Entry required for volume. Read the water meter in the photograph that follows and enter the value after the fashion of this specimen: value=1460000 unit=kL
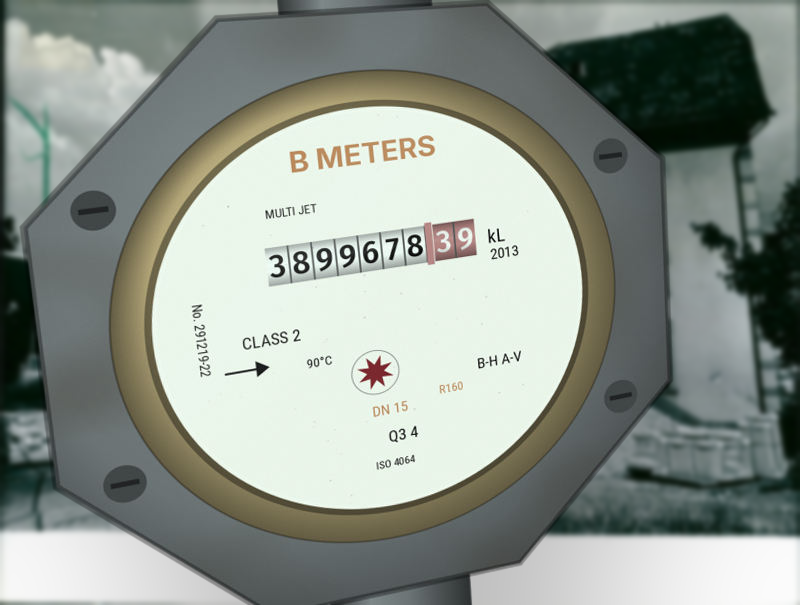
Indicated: value=3899678.39 unit=kL
